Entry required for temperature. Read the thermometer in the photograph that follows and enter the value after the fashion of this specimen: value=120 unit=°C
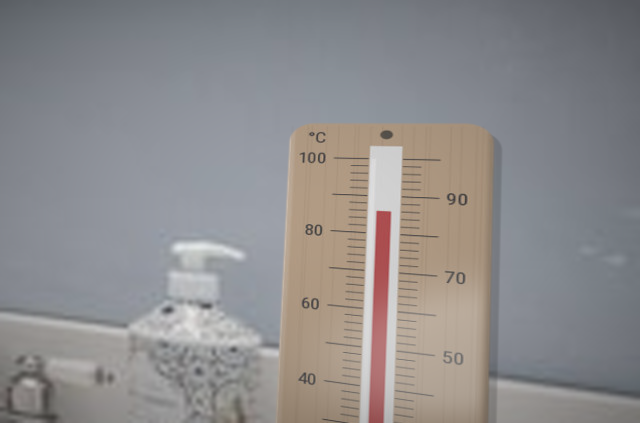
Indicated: value=86 unit=°C
